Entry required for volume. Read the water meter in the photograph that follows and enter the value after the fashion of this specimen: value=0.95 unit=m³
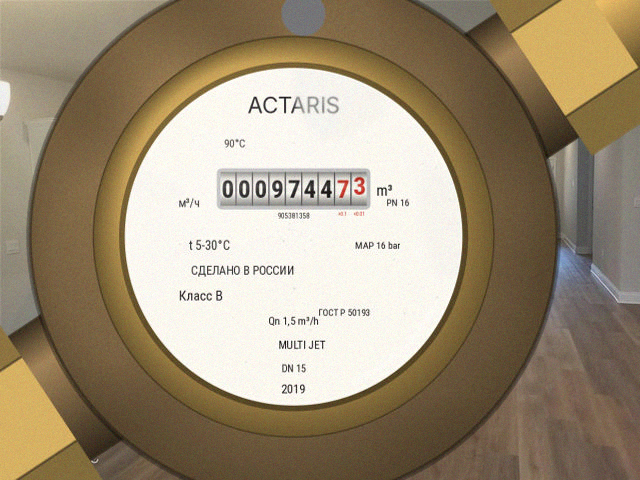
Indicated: value=9744.73 unit=m³
